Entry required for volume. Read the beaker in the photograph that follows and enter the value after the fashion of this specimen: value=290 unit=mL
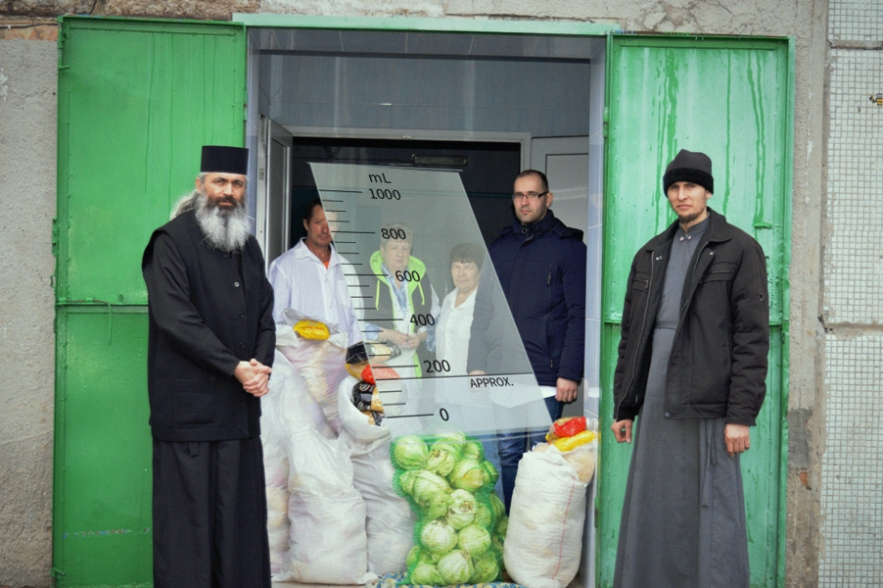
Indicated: value=150 unit=mL
